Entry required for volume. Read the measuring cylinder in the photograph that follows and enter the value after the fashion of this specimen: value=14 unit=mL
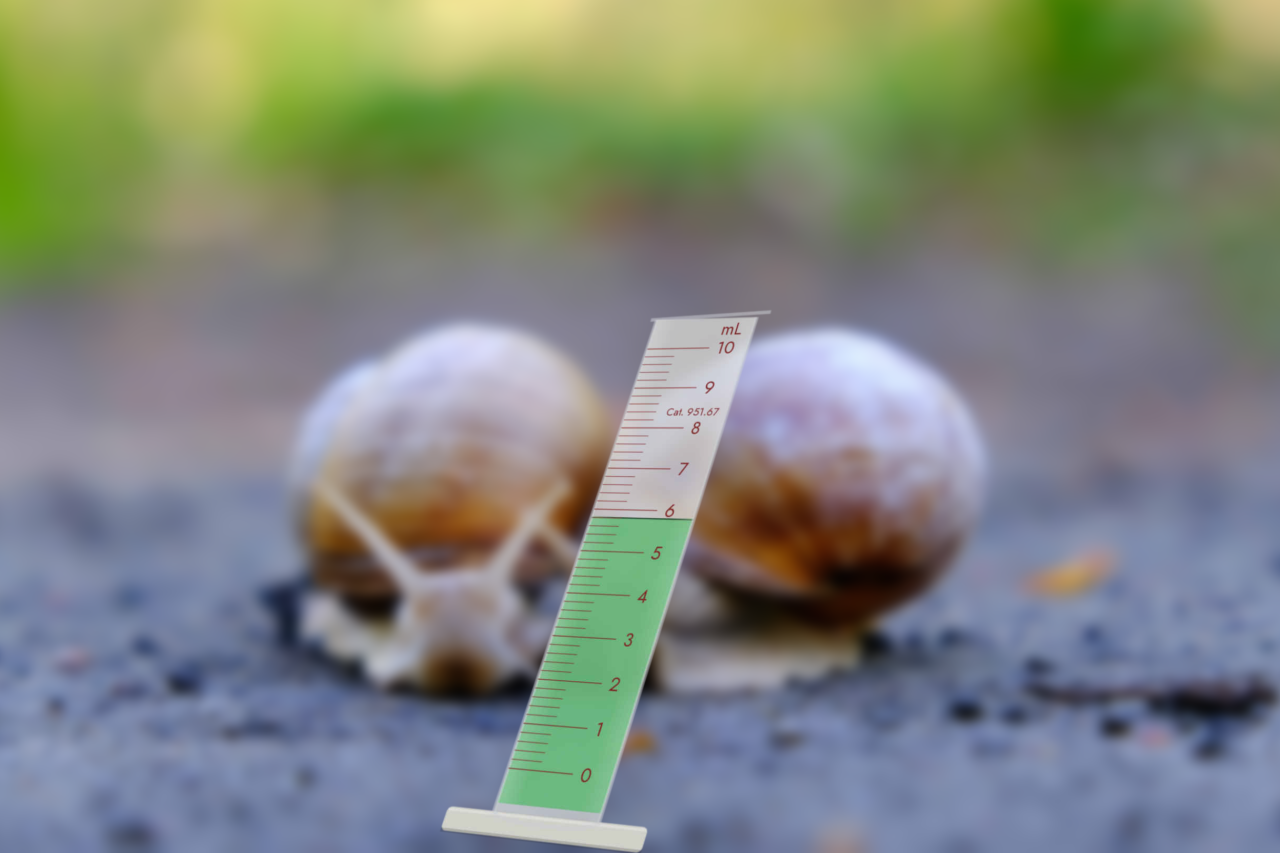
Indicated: value=5.8 unit=mL
